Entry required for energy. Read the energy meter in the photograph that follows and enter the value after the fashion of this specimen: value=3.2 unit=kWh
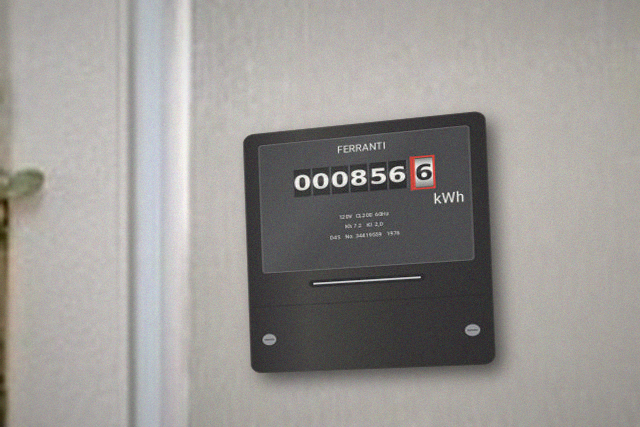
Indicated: value=856.6 unit=kWh
